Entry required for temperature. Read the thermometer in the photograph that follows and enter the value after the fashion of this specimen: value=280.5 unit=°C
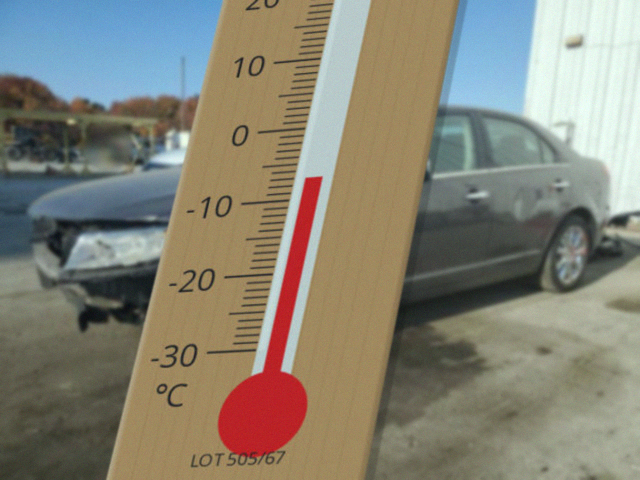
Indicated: value=-7 unit=°C
